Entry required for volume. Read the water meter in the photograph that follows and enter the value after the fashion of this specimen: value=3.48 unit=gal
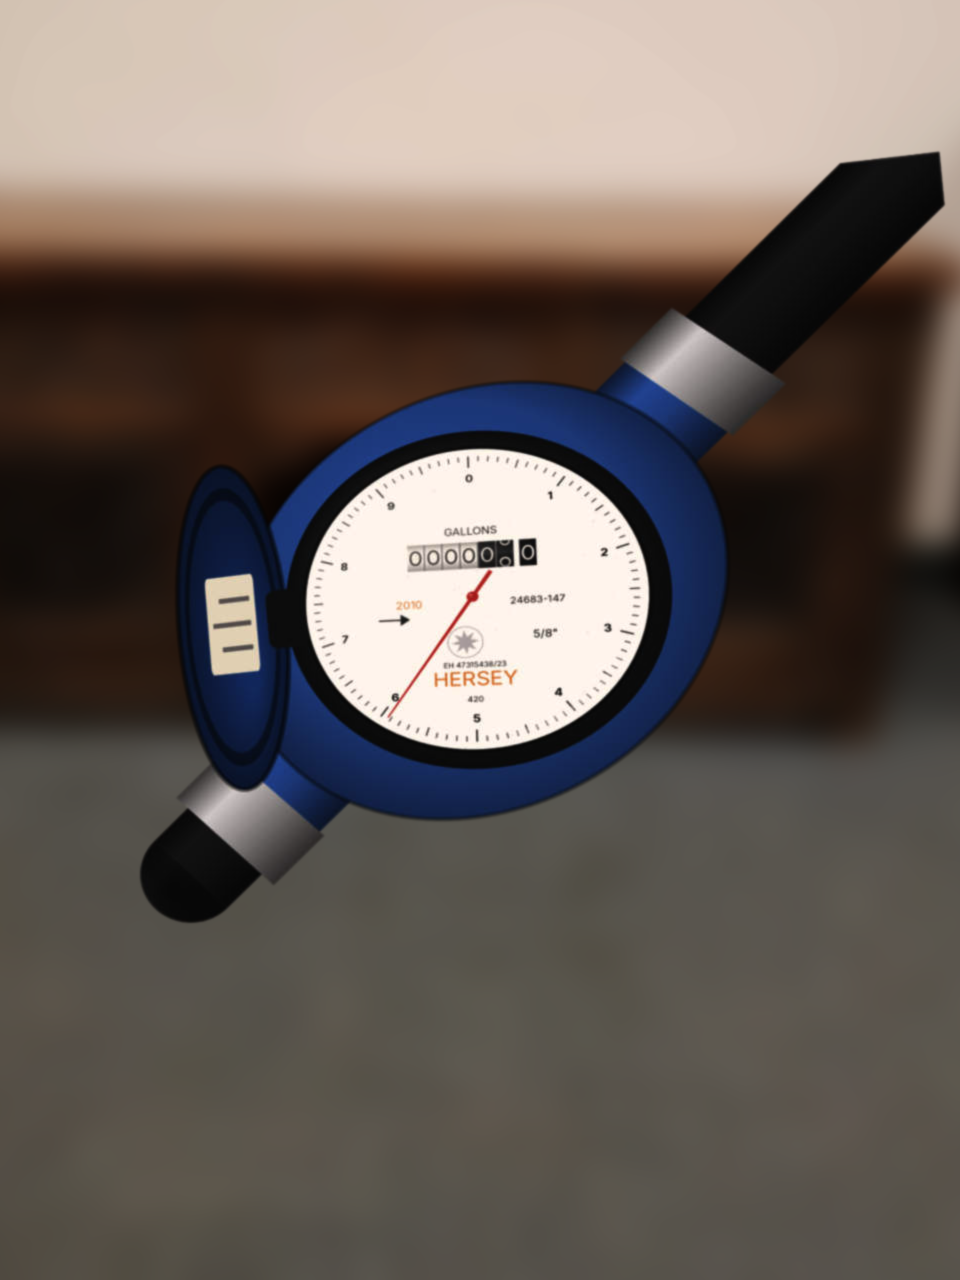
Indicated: value=85.9 unit=gal
